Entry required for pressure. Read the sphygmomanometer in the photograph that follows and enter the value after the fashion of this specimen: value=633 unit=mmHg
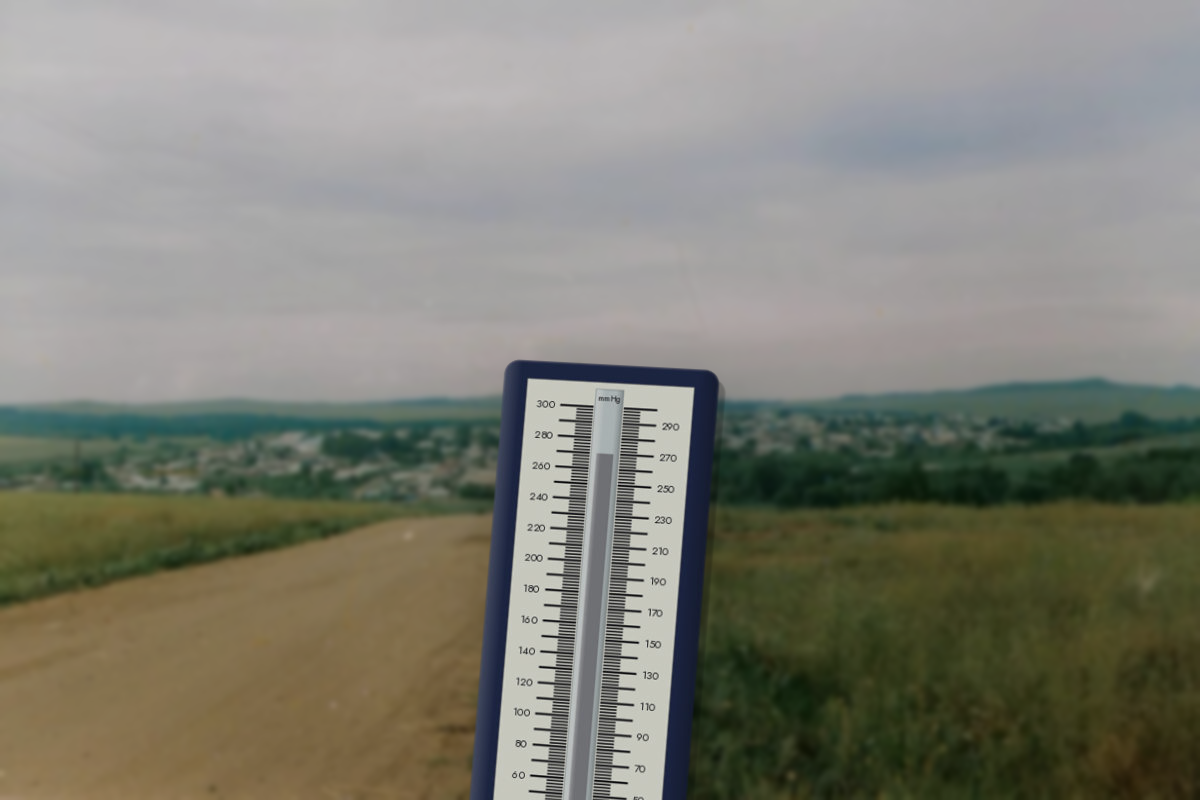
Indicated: value=270 unit=mmHg
